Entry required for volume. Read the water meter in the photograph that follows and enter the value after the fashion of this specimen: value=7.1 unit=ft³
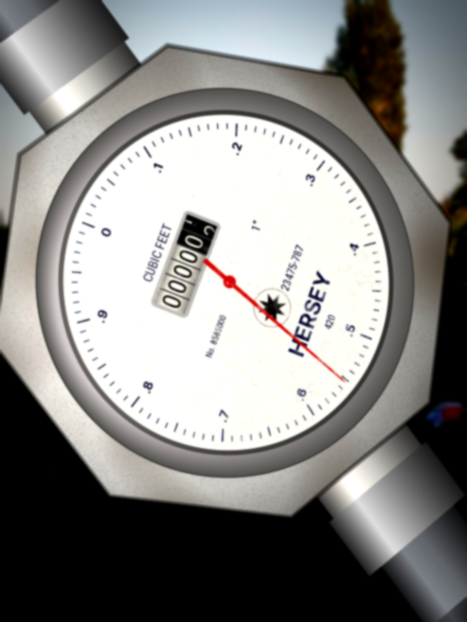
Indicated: value=1.55 unit=ft³
